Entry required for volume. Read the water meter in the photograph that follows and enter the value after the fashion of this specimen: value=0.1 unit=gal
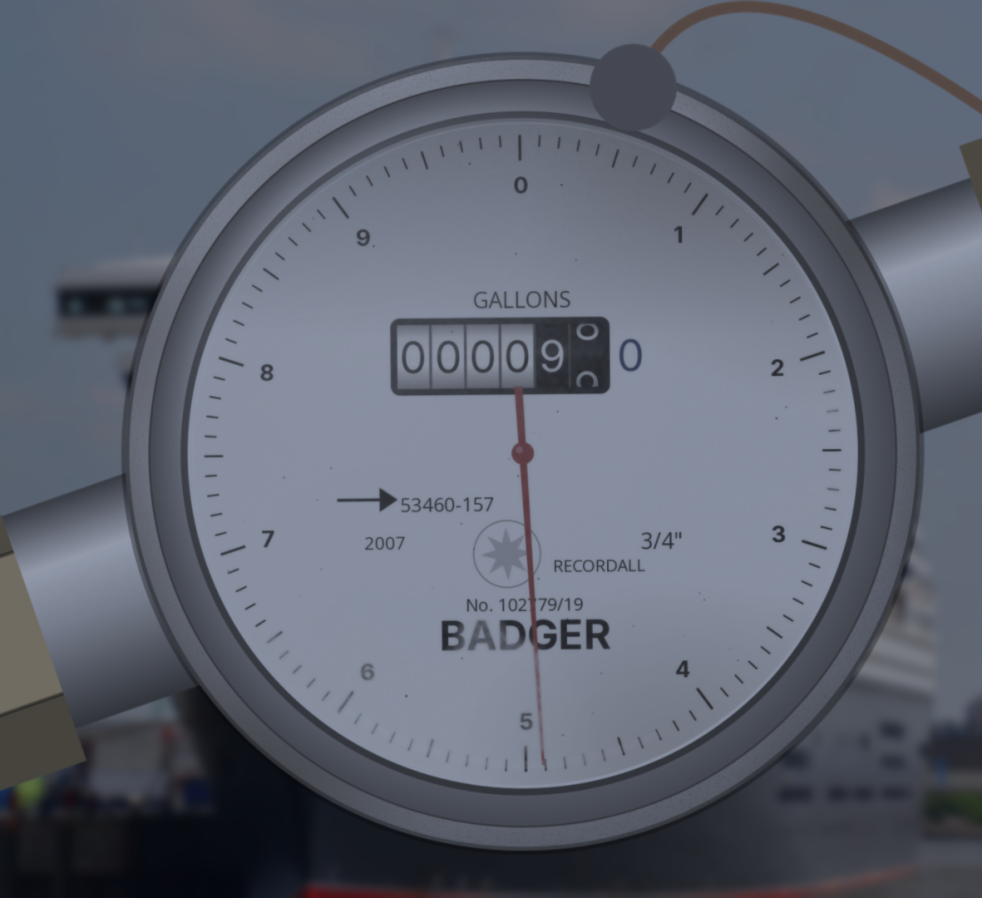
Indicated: value=984.9 unit=gal
